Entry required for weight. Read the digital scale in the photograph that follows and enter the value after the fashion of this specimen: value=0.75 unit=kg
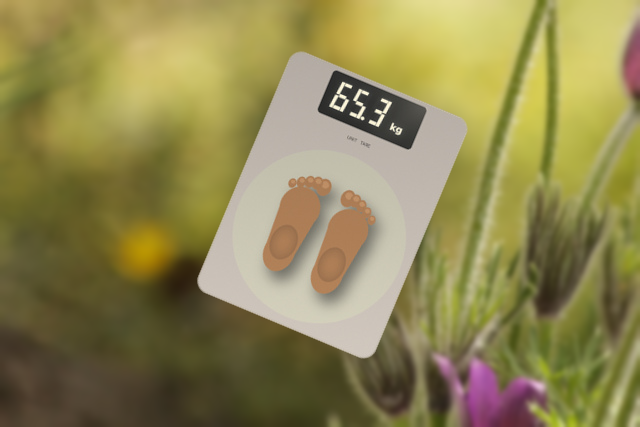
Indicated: value=65.3 unit=kg
